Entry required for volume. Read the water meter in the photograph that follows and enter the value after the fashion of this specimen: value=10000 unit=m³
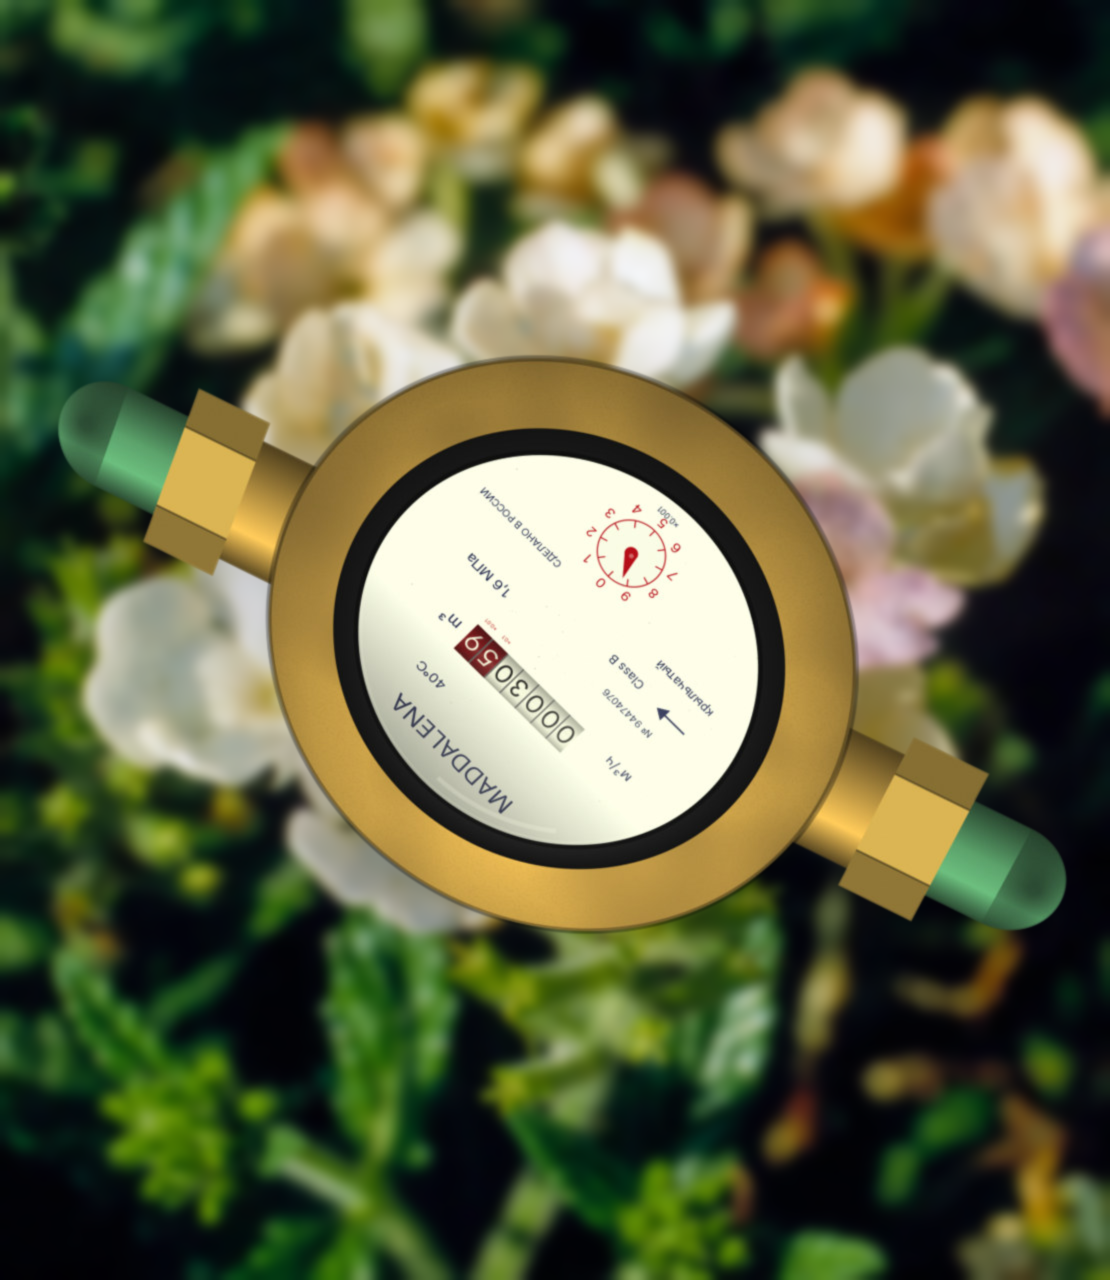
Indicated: value=30.589 unit=m³
